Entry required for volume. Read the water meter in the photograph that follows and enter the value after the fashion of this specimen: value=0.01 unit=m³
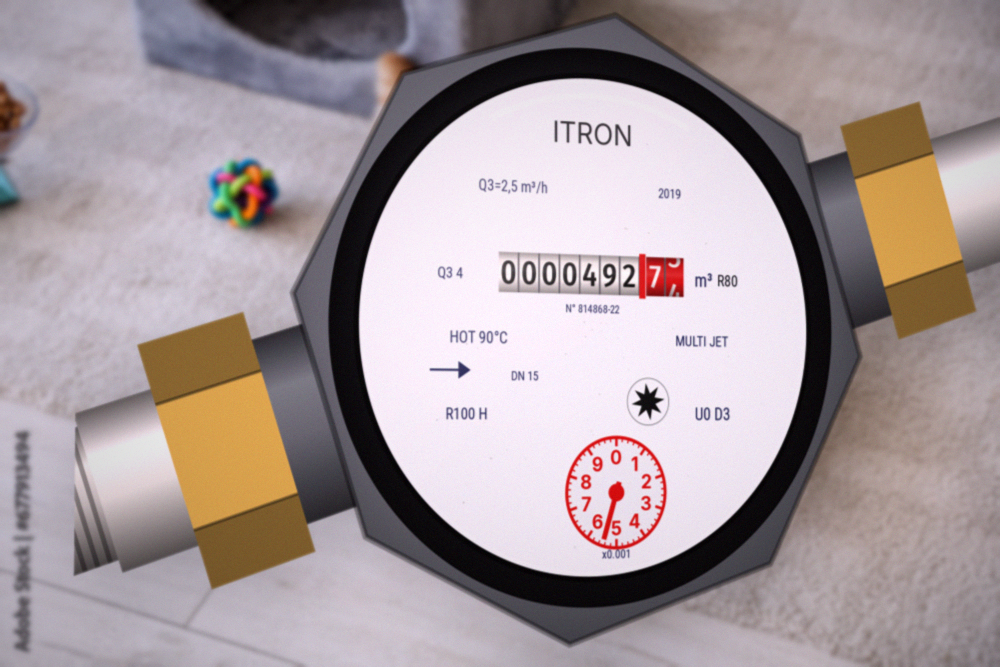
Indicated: value=492.735 unit=m³
